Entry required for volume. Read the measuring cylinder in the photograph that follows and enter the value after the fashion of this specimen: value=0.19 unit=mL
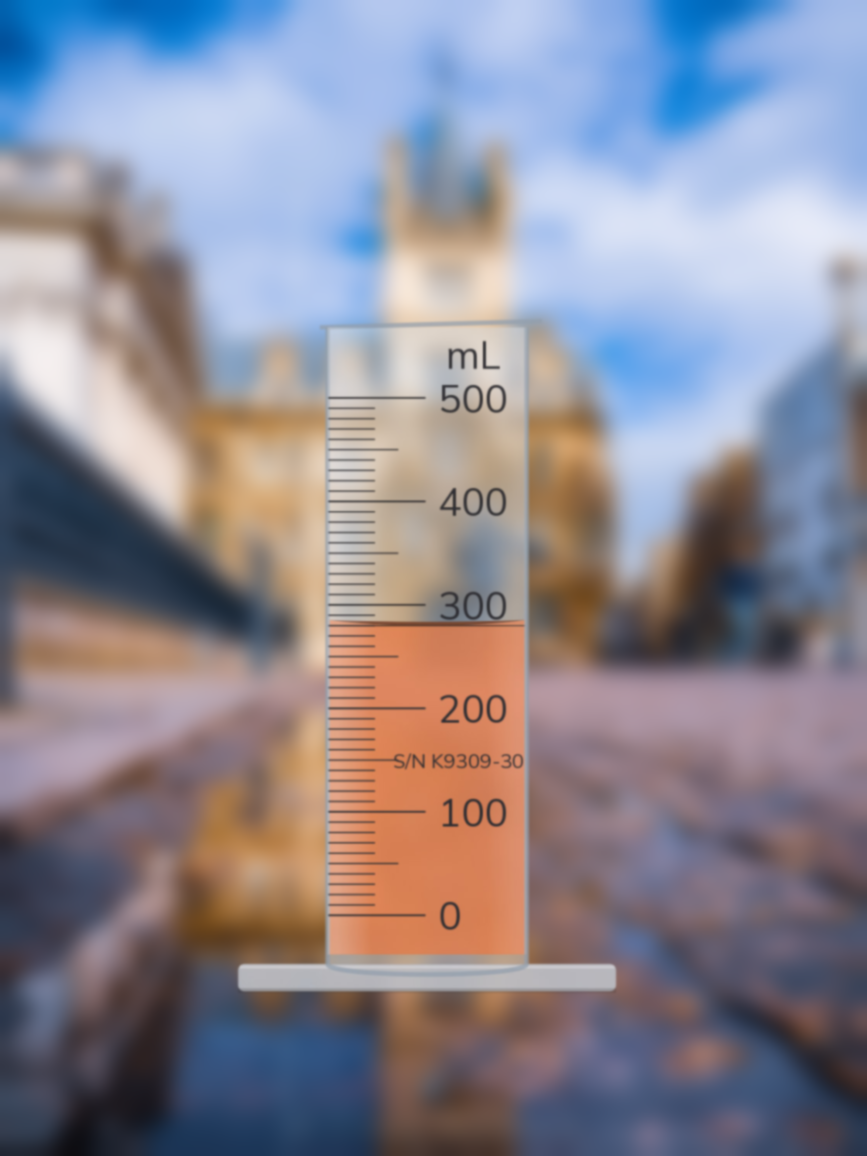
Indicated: value=280 unit=mL
